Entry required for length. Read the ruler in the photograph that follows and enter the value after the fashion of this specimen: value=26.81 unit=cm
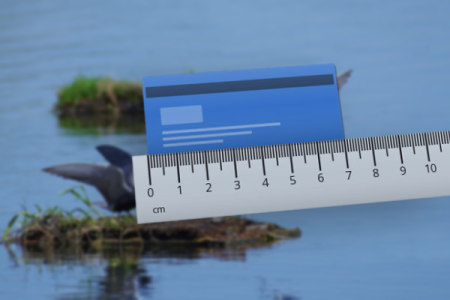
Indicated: value=7 unit=cm
